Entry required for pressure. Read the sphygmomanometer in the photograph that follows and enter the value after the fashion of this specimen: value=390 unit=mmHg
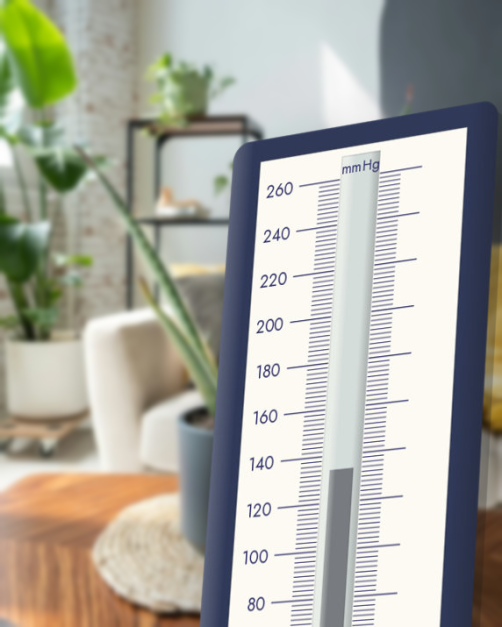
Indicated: value=134 unit=mmHg
